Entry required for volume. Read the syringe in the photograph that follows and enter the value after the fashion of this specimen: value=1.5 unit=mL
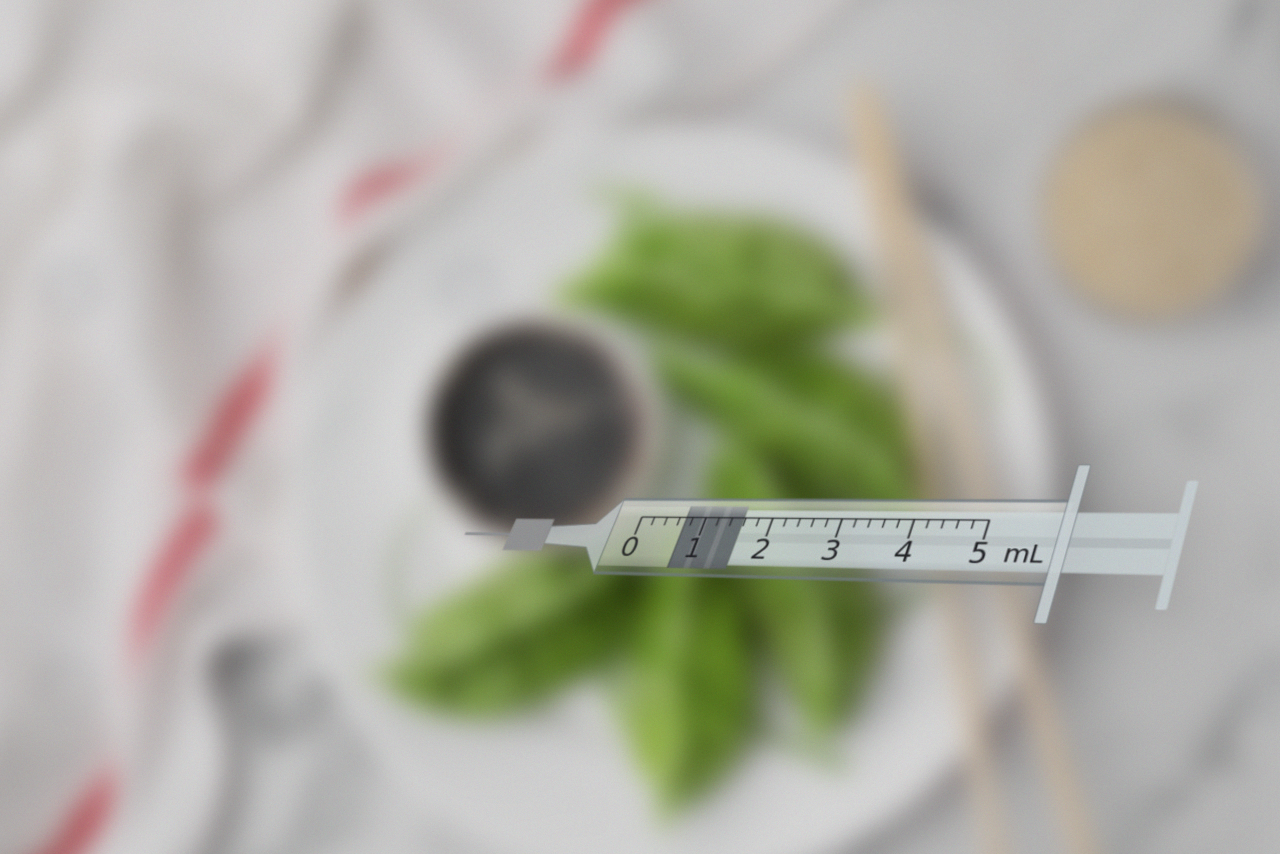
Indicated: value=0.7 unit=mL
